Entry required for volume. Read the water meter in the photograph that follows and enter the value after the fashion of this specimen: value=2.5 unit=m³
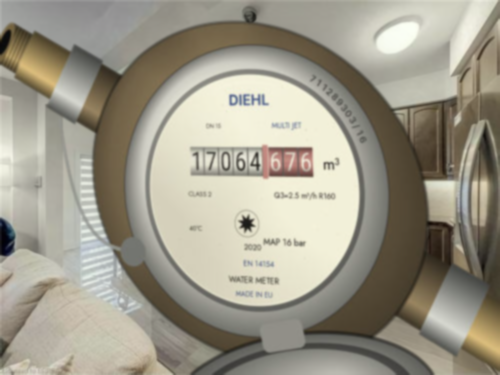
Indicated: value=17064.676 unit=m³
